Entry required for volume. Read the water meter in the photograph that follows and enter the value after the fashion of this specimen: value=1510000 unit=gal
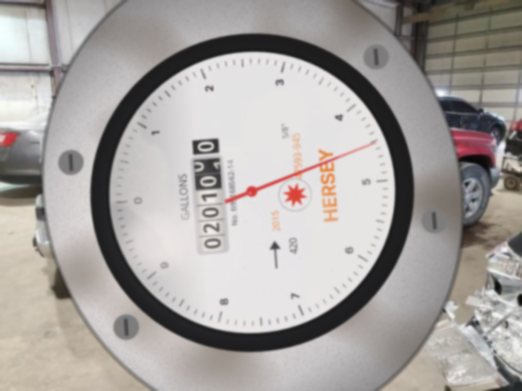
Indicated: value=201004.5 unit=gal
